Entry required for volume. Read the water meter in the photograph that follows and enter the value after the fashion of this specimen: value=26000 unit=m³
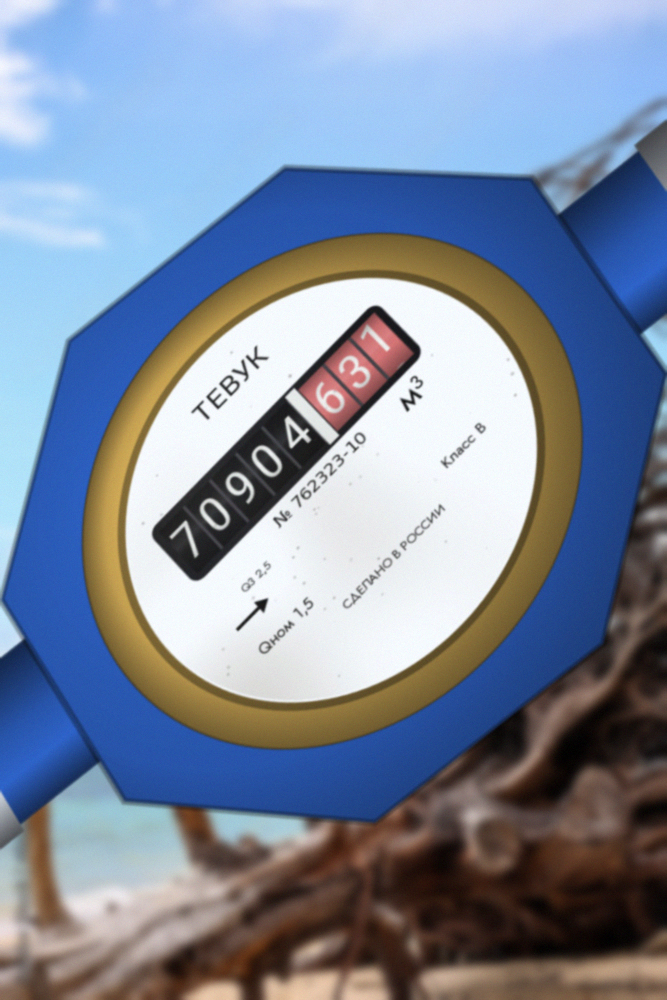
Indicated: value=70904.631 unit=m³
